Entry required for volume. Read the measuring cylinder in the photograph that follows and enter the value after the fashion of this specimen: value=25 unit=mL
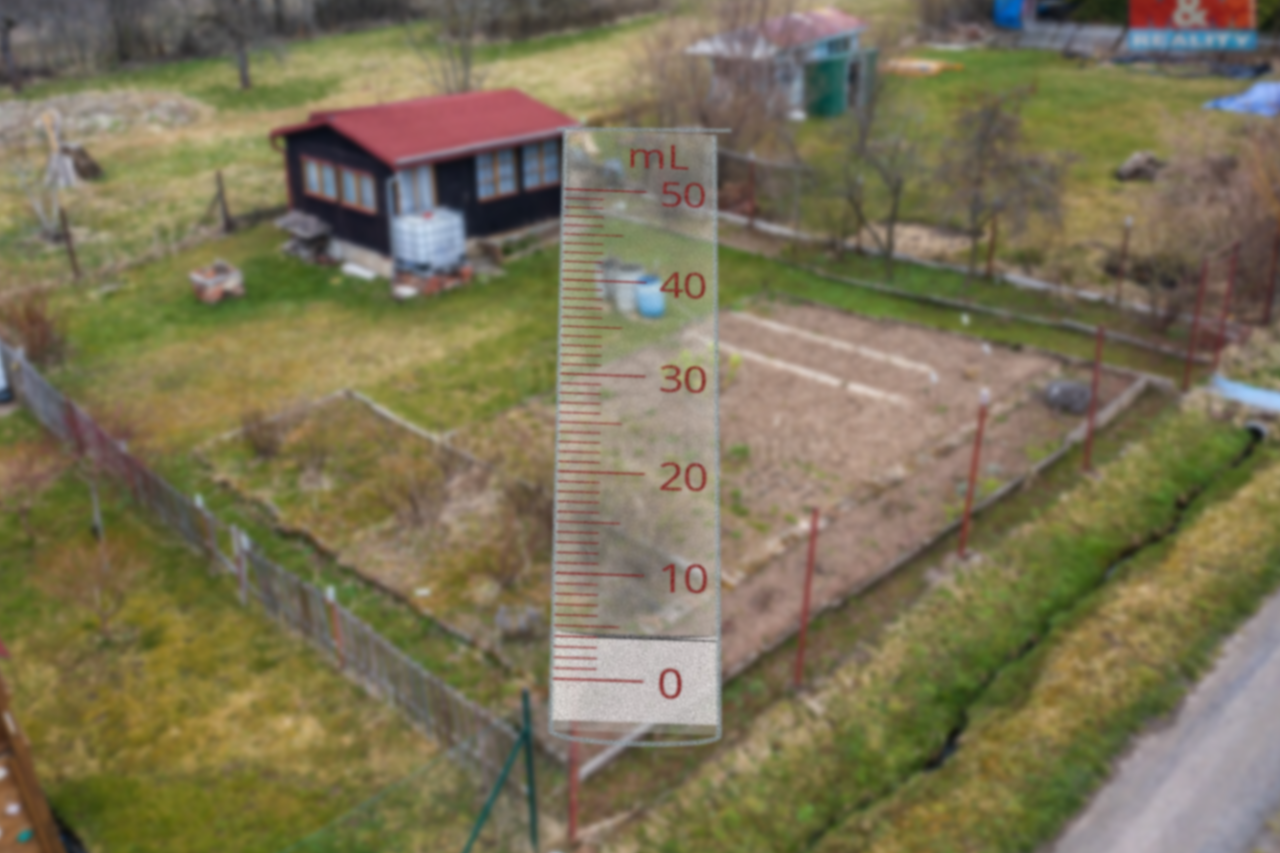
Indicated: value=4 unit=mL
